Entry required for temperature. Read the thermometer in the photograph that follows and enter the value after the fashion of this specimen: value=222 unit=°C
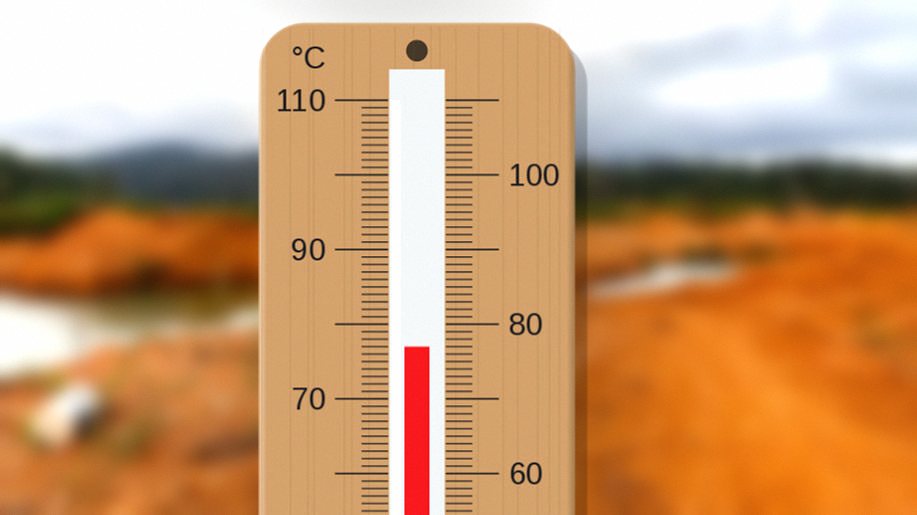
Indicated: value=77 unit=°C
